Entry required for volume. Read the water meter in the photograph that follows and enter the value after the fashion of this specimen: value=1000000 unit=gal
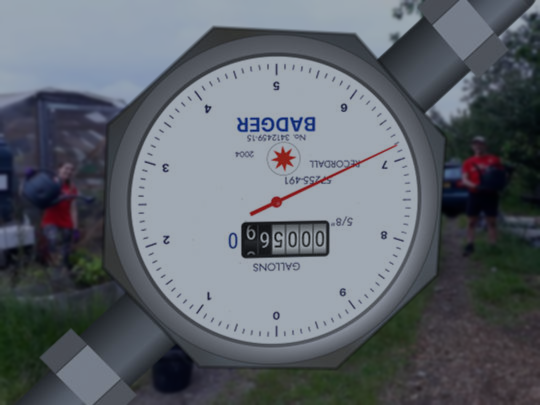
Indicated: value=5686.8 unit=gal
